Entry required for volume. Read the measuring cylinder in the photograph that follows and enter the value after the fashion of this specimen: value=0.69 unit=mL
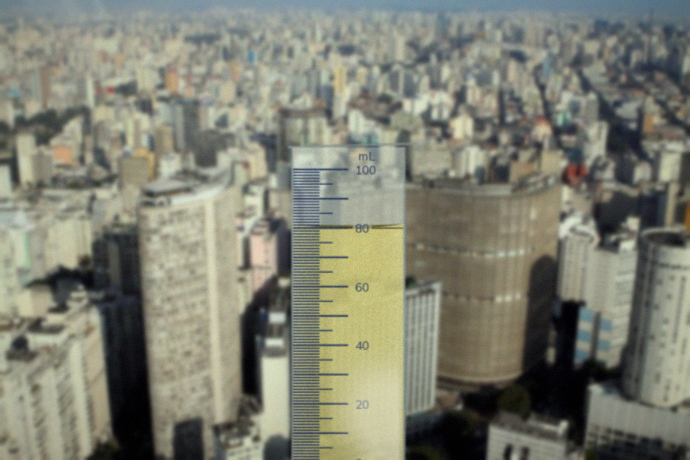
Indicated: value=80 unit=mL
